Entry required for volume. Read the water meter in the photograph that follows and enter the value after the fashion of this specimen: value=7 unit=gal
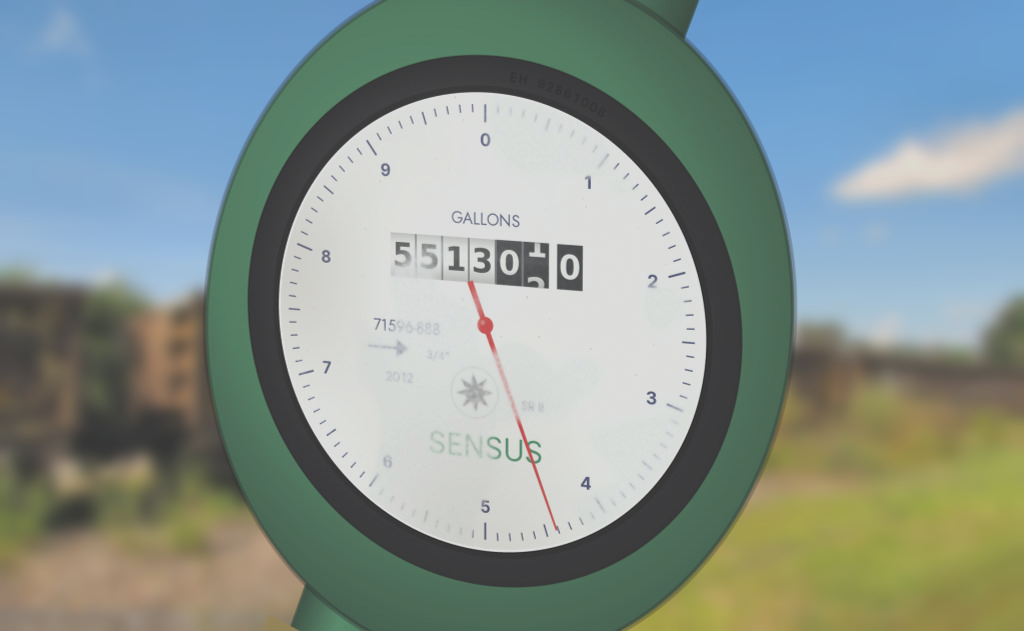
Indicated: value=5513014.4 unit=gal
